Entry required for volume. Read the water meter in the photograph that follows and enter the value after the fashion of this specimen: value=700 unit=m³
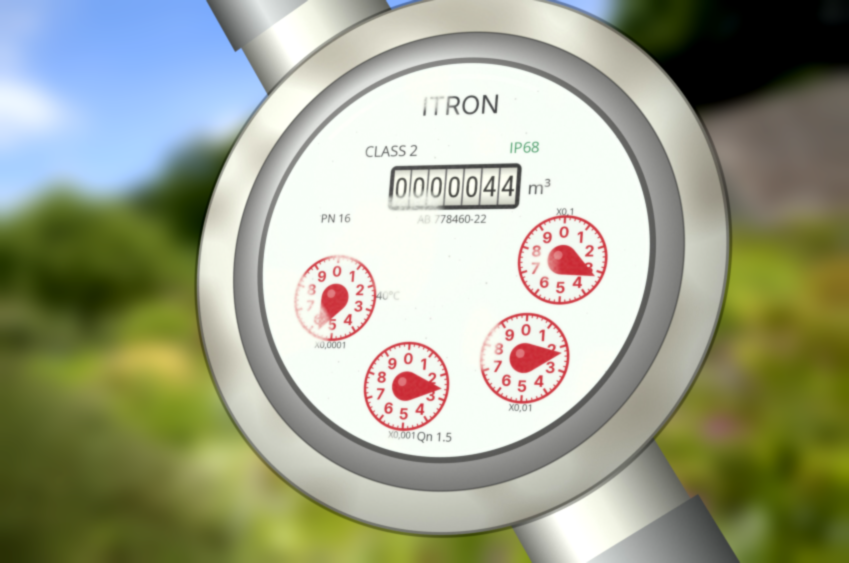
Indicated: value=44.3225 unit=m³
